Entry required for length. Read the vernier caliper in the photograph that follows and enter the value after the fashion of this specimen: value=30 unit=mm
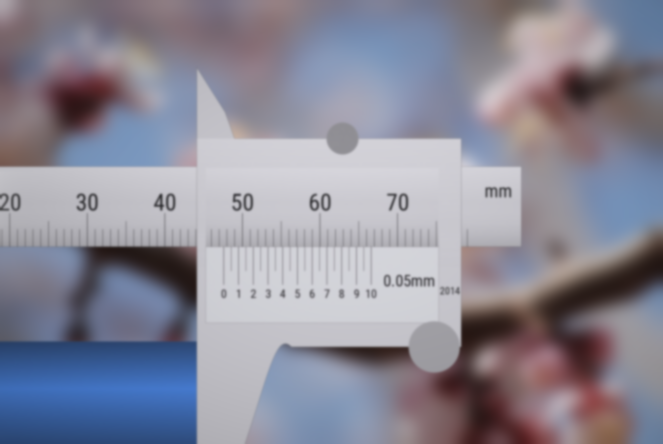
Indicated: value=47.6 unit=mm
